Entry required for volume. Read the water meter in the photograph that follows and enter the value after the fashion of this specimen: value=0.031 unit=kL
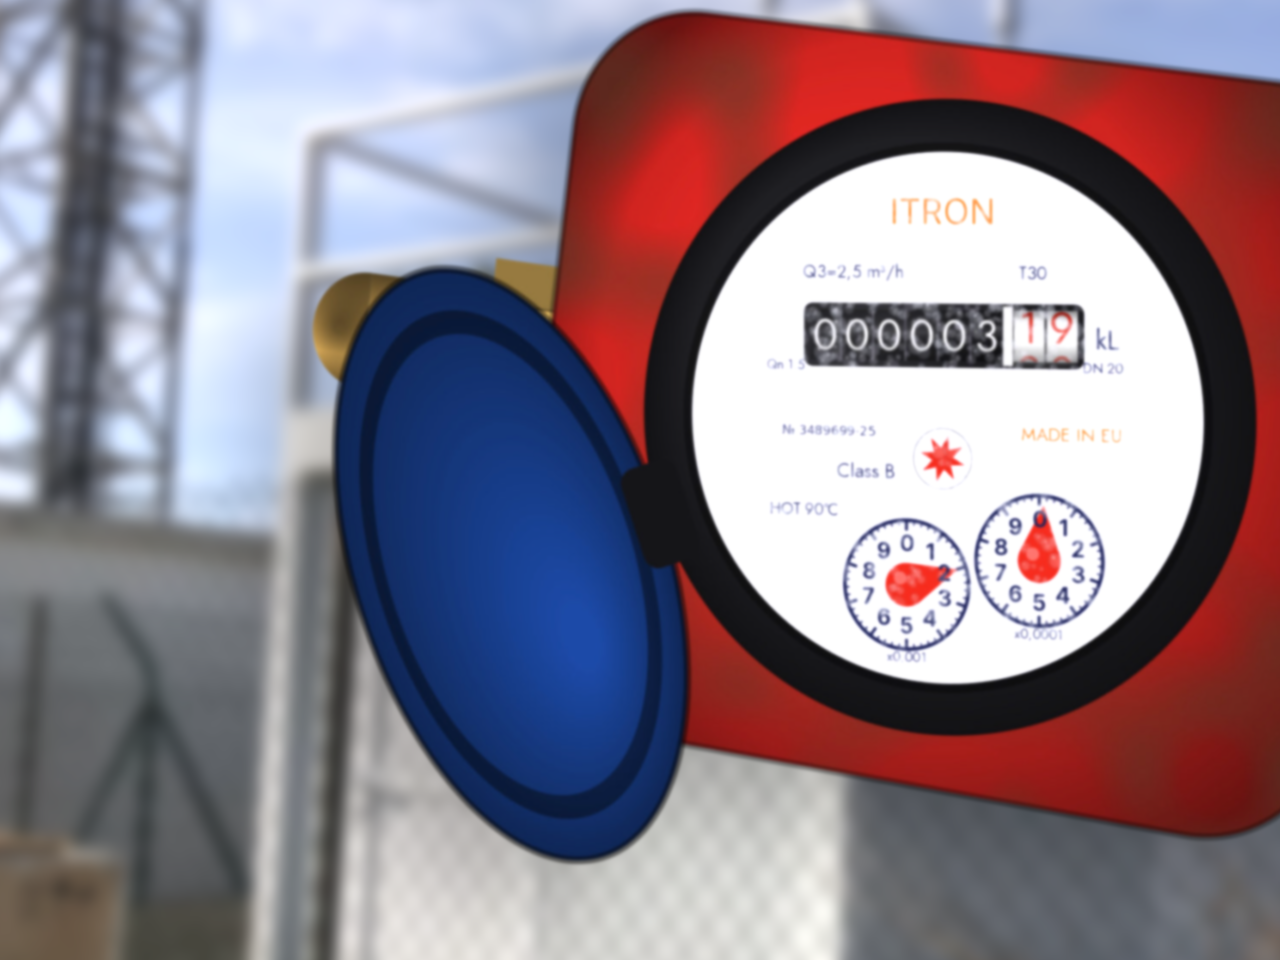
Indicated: value=3.1920 unit=kL
